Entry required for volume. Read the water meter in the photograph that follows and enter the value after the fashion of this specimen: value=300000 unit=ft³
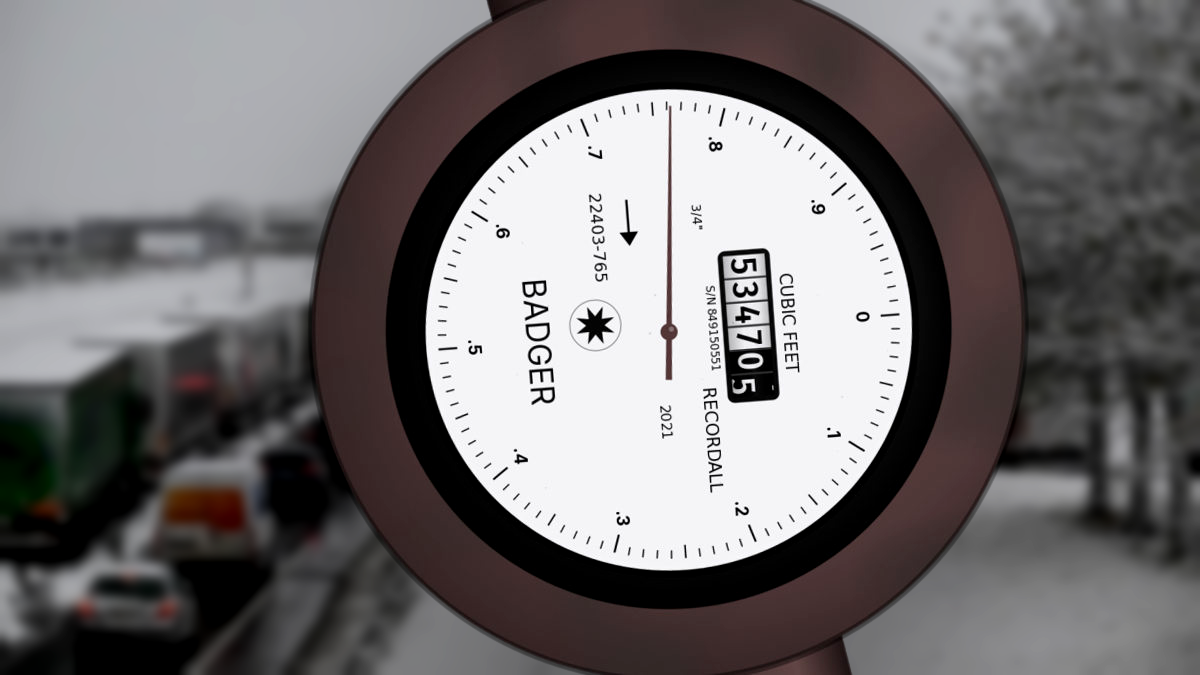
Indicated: value=534704.76 unit=ft³
